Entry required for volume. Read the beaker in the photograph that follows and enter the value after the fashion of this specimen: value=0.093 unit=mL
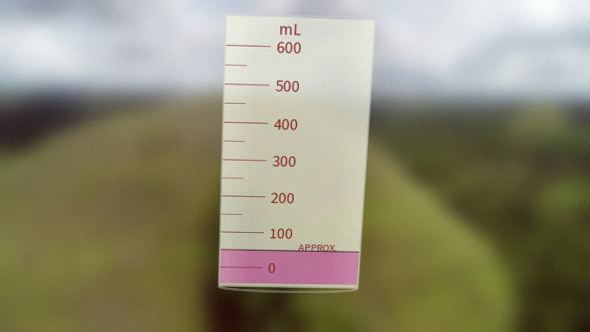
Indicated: value=50 unit=mL
